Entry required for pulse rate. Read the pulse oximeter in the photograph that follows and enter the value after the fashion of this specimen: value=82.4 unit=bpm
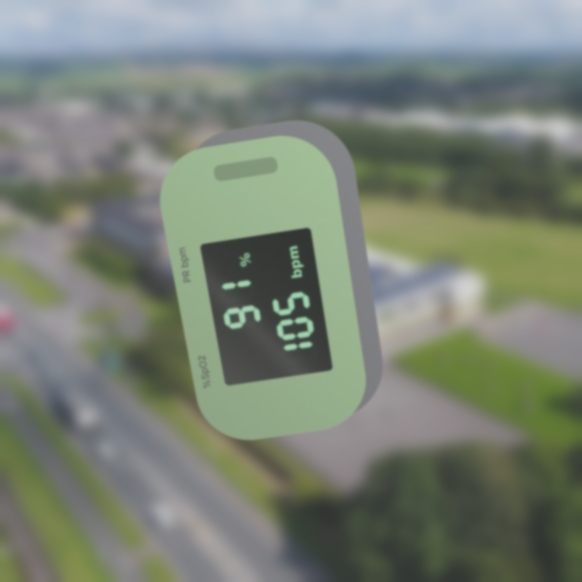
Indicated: value=105 unit=bpm
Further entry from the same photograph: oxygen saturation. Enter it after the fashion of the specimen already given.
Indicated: value=91 unit=%
